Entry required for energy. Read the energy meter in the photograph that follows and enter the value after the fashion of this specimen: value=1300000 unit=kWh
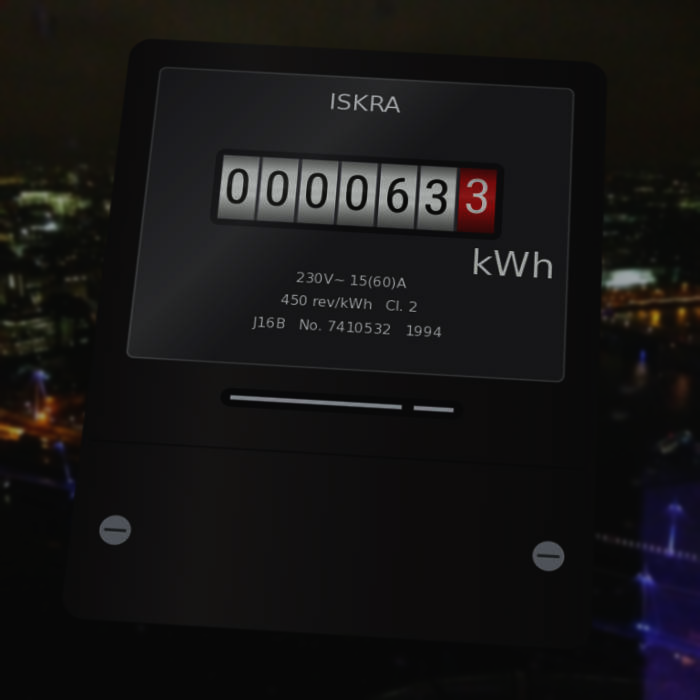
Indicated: value=63.3 unit=kWh
